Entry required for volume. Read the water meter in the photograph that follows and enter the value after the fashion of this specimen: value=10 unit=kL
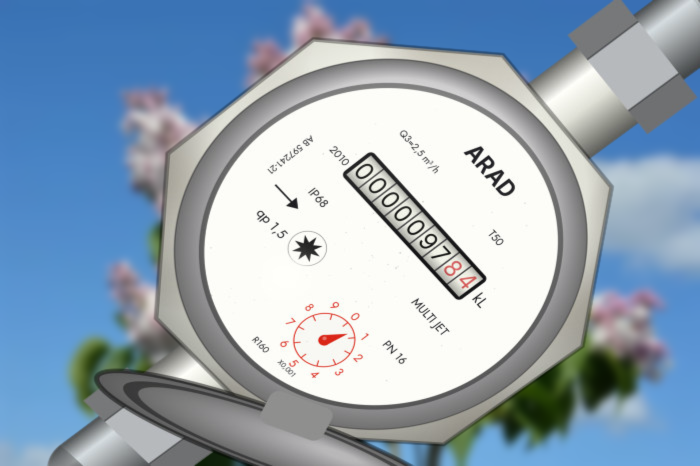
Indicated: value=97.840 unit=kL
